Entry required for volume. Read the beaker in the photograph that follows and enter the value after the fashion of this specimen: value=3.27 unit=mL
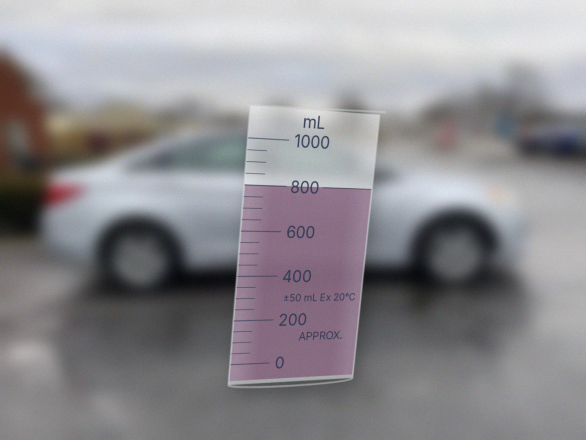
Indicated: value=800 unit=mL
